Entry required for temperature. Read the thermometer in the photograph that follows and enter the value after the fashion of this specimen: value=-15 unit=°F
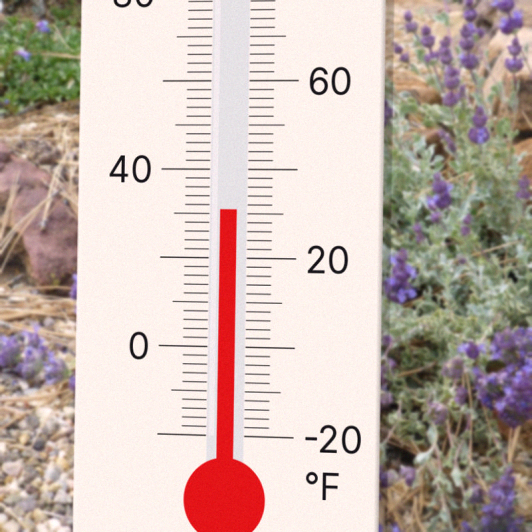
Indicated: value=31 unit=°F
